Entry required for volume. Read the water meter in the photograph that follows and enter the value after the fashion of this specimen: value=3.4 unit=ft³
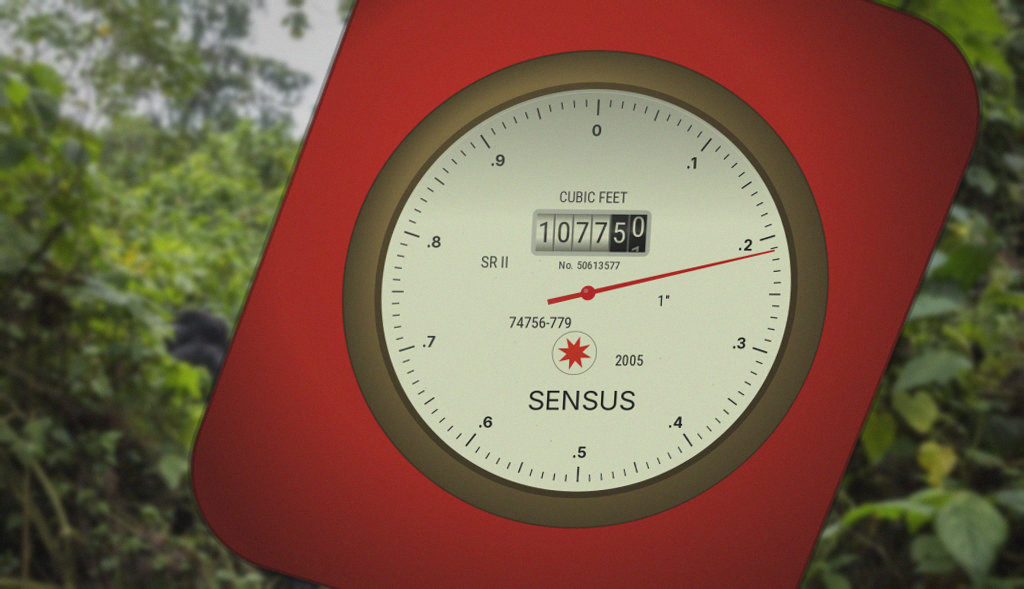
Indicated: value=107750.21 unit=ft³
